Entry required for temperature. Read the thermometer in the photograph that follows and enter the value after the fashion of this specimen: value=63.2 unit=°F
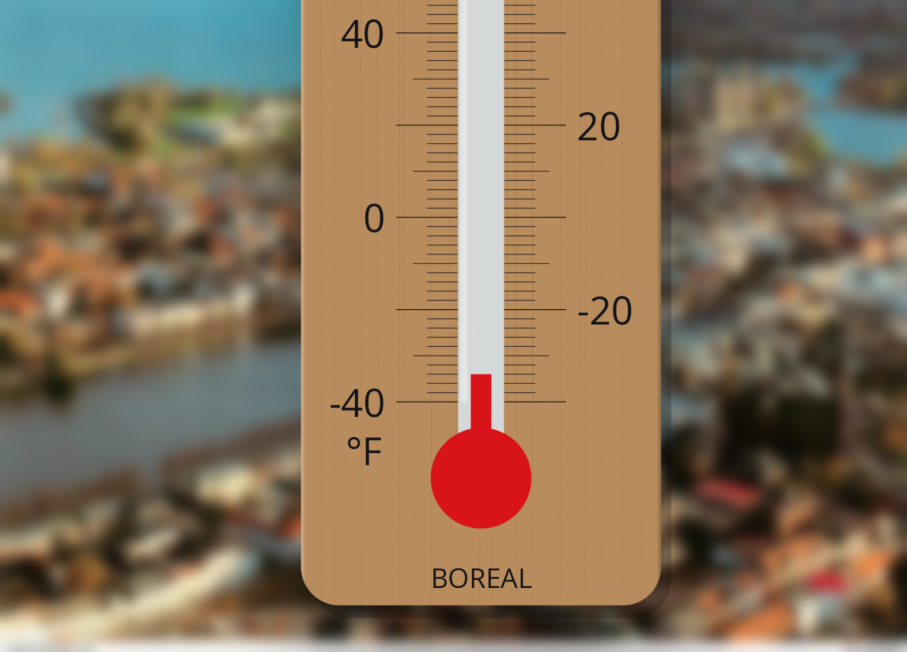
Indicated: value=-34 unit=°F
